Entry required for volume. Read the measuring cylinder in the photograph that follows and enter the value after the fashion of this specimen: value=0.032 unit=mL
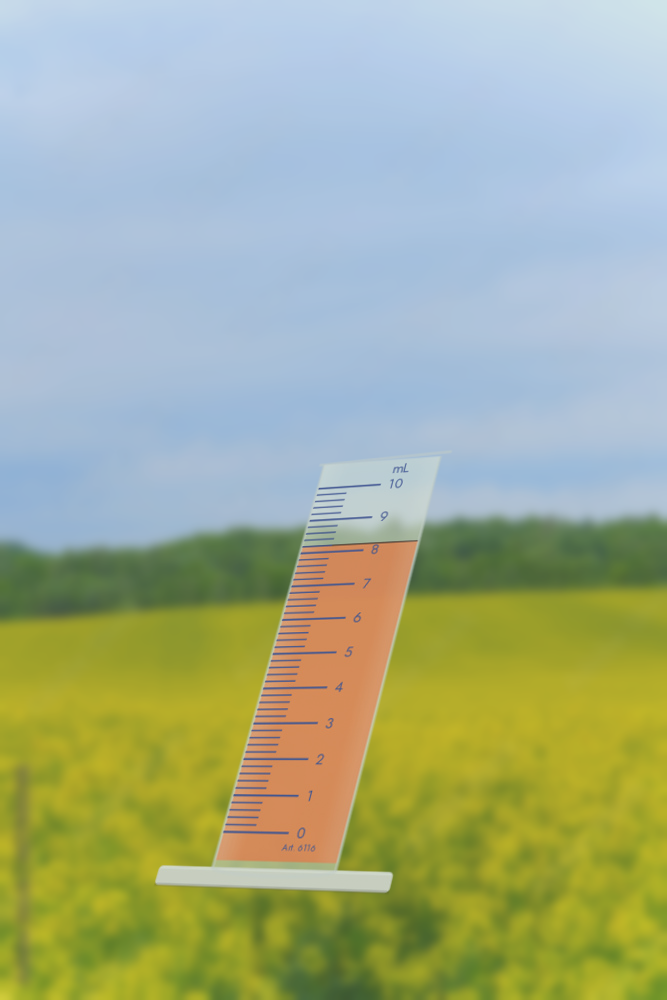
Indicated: value=8.2 unit=mL
